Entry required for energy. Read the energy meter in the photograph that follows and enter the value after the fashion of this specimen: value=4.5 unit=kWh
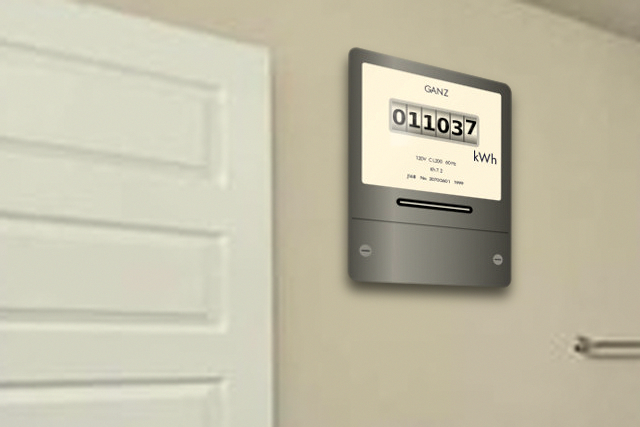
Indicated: value=11037 unit=kWh
